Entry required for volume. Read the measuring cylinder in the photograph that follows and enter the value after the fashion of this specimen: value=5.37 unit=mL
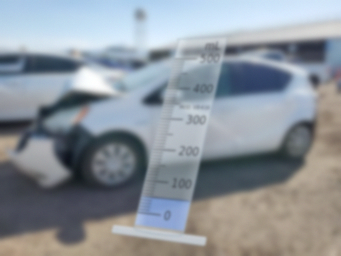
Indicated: value=50 unit=mL
